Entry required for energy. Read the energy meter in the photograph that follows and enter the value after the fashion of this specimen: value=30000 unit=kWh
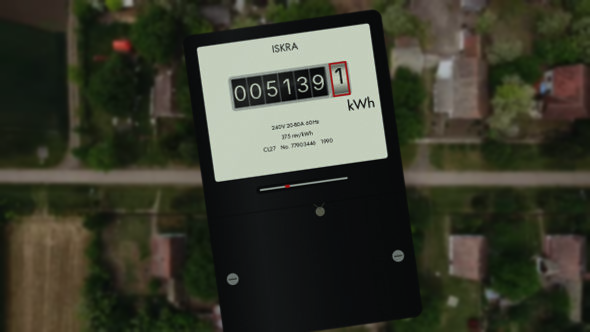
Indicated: value=5139.1 unit=kWh
